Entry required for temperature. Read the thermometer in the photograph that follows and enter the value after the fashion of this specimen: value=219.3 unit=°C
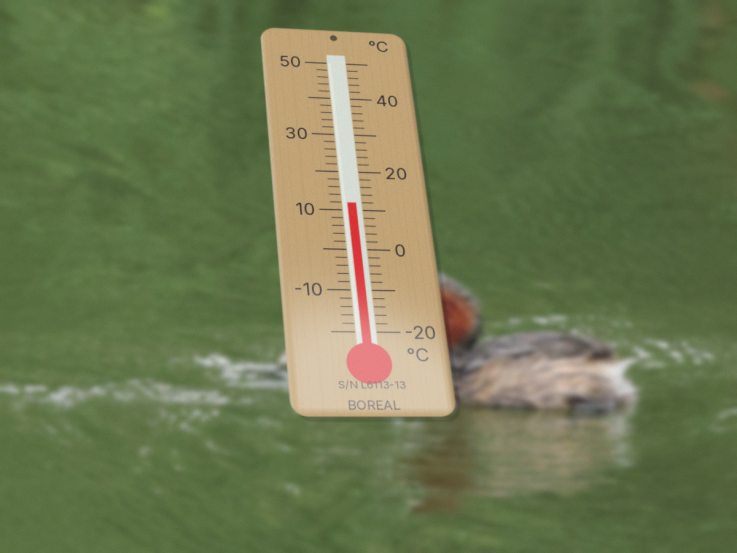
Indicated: value=12 unit=°C
